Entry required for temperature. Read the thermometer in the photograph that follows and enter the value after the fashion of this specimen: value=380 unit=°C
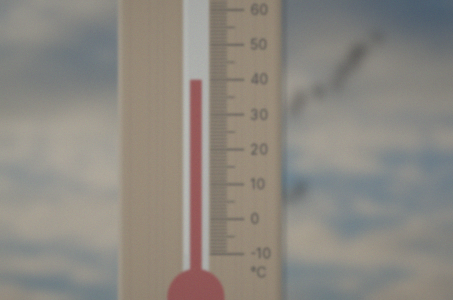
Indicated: value=40 unit=°C
